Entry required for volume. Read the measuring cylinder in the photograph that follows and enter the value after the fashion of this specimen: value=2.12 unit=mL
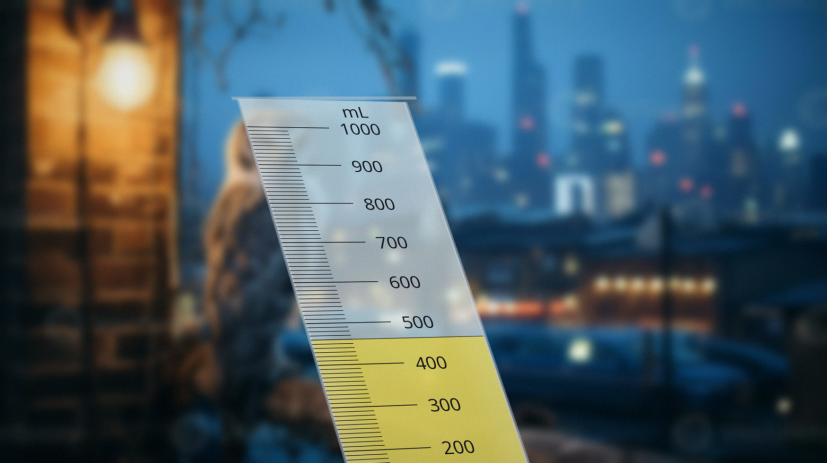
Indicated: value=460 unit=mL
